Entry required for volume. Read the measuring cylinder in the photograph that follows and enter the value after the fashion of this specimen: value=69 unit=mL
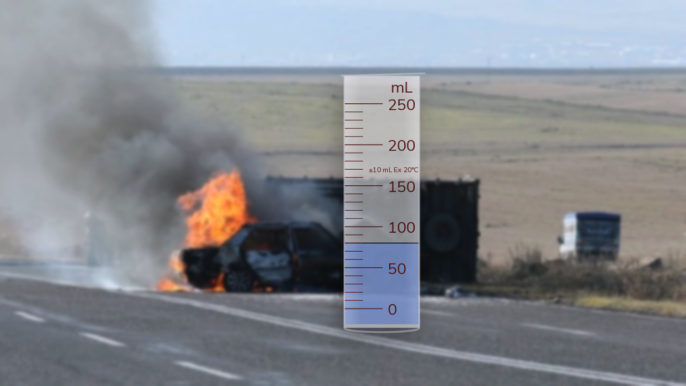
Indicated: value=80 unit=mL
